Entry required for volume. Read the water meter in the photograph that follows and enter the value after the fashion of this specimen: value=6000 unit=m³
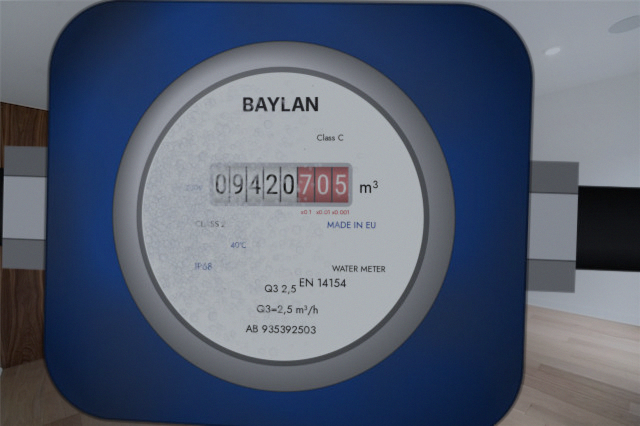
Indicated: value=9420.705 unit=m³
